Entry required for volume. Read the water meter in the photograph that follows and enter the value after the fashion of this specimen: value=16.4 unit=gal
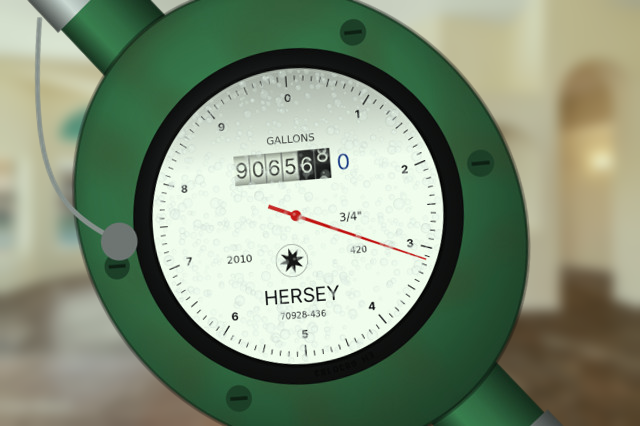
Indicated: value=9065683.1 unit=gal
